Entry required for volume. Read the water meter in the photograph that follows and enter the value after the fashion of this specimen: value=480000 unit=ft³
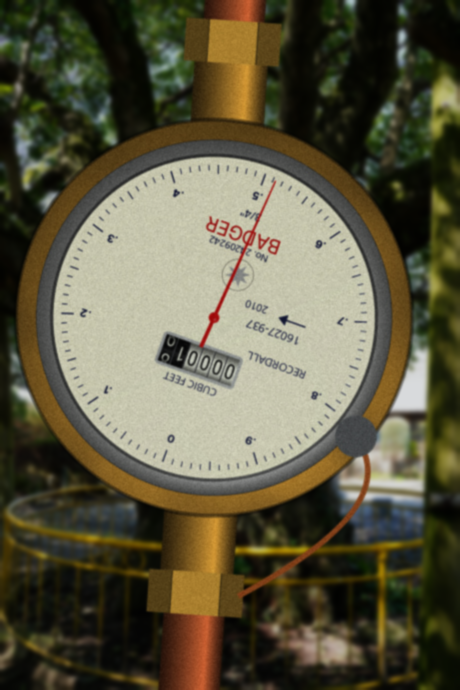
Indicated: value=18.51 unit=ft³
